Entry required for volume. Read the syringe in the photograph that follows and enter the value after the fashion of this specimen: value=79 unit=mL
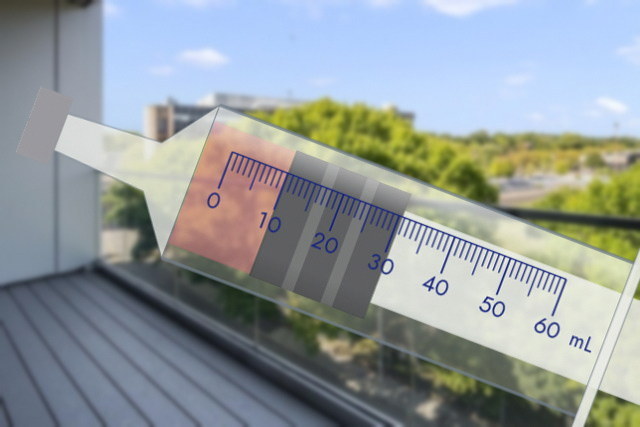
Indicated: value=10 unit=mL
